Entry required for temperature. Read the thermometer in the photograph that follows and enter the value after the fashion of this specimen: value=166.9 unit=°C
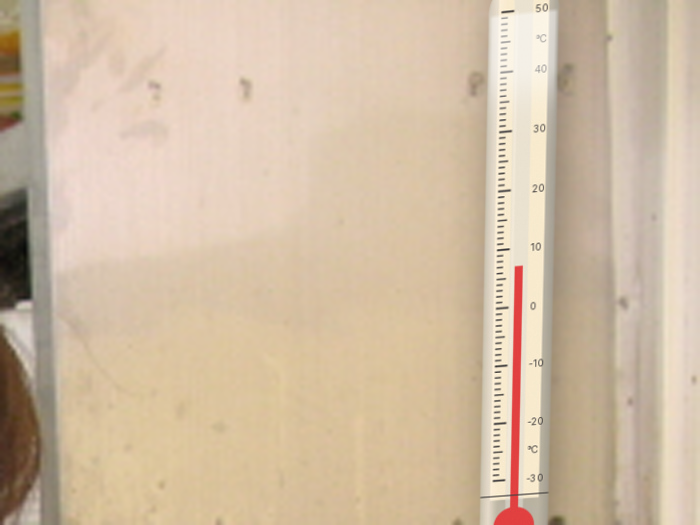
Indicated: value=7 unit=°C
